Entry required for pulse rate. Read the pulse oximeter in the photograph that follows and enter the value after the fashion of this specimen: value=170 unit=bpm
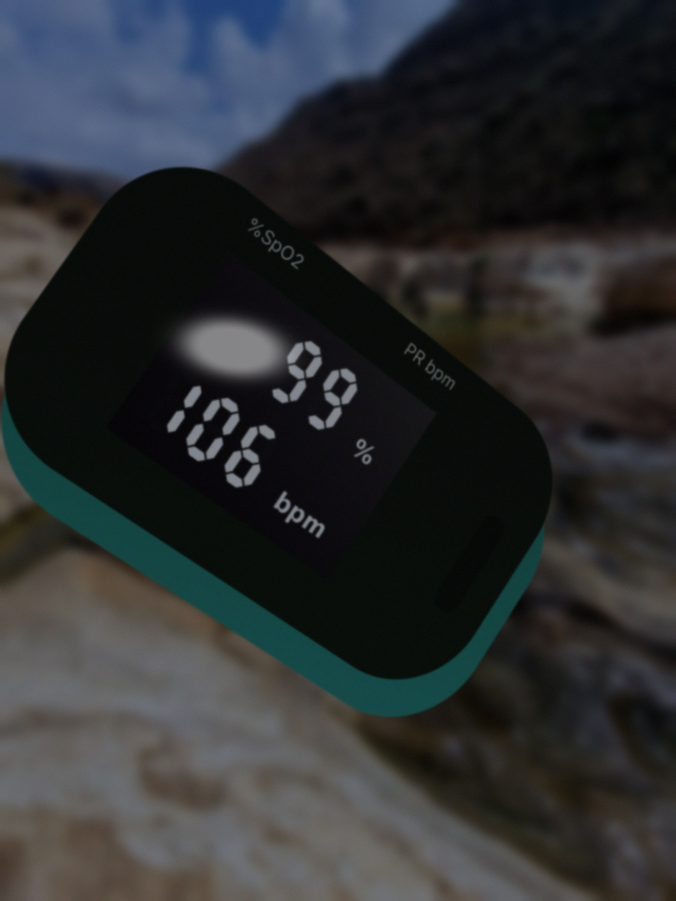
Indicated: value=106 unit=bpm
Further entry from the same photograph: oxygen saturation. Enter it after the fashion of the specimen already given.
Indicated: value=99 unit=%
